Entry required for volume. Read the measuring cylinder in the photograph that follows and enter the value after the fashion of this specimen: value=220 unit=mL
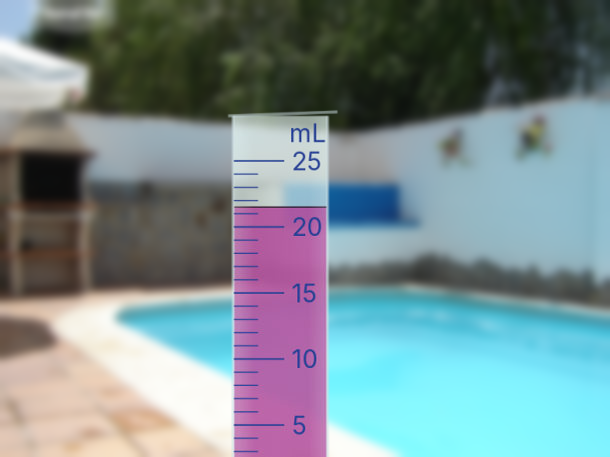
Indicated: value=21.5 unit=mL
